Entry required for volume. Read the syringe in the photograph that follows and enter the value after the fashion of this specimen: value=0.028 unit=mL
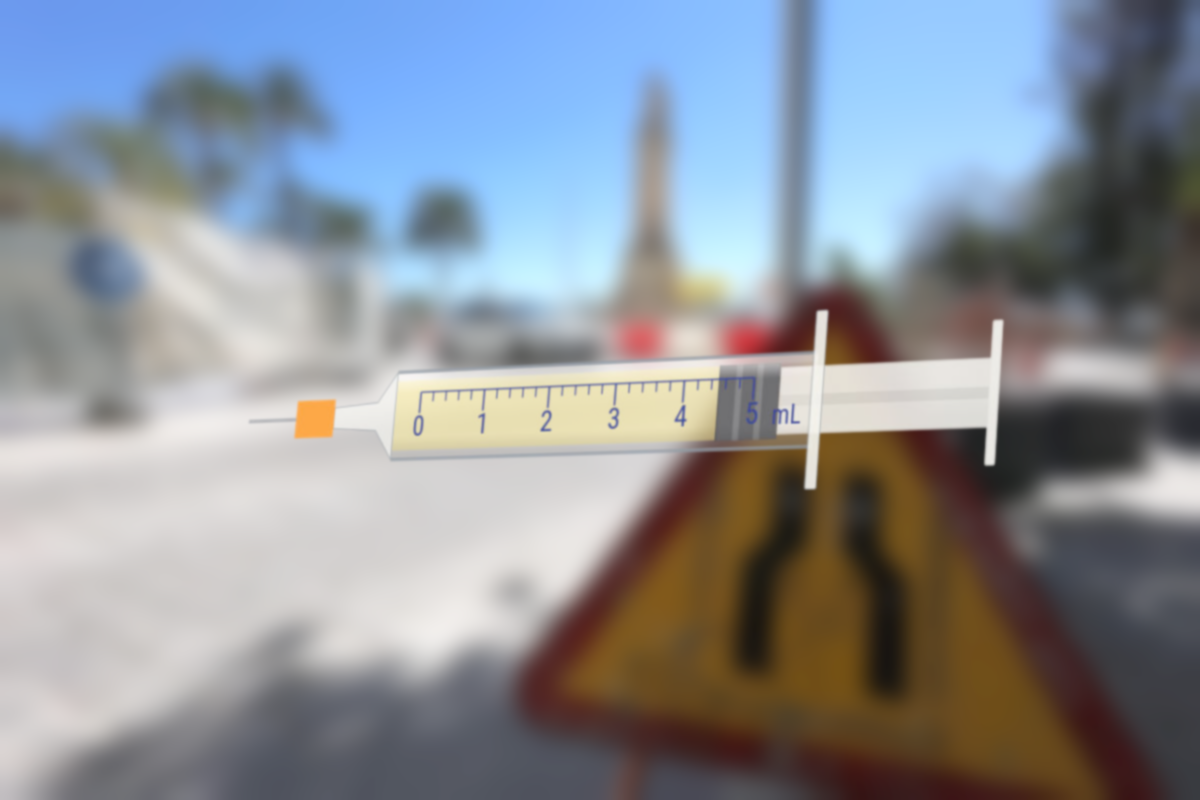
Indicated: value=4.5 unit=mL
